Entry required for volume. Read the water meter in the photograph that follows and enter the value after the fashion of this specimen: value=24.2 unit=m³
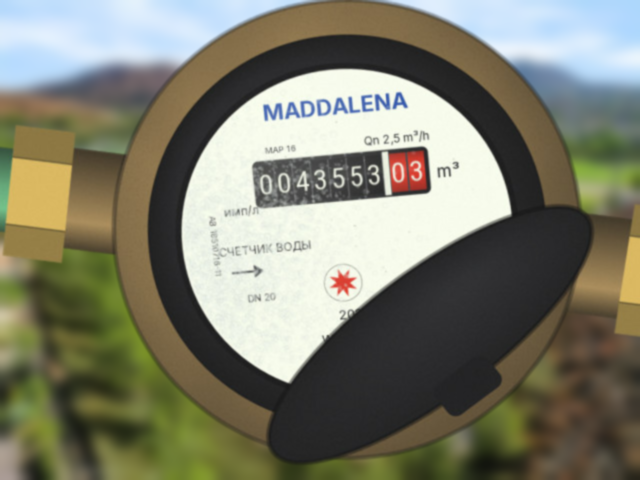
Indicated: value=43553.03 unit=m³
